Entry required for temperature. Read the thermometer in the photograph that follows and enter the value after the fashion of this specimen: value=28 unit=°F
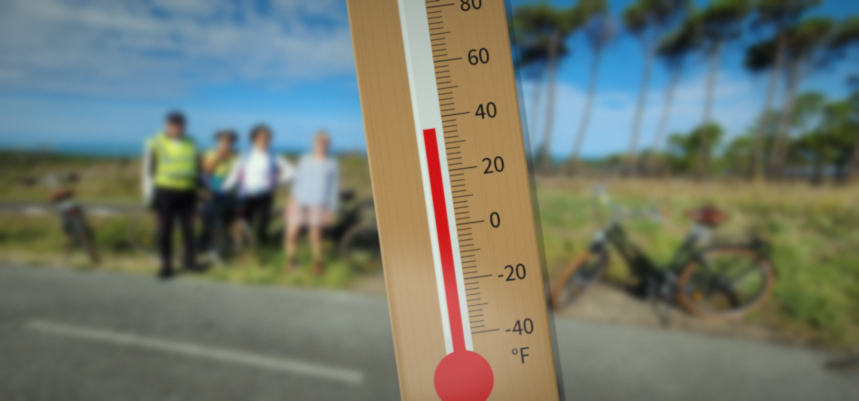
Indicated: value=36 unit=°F
